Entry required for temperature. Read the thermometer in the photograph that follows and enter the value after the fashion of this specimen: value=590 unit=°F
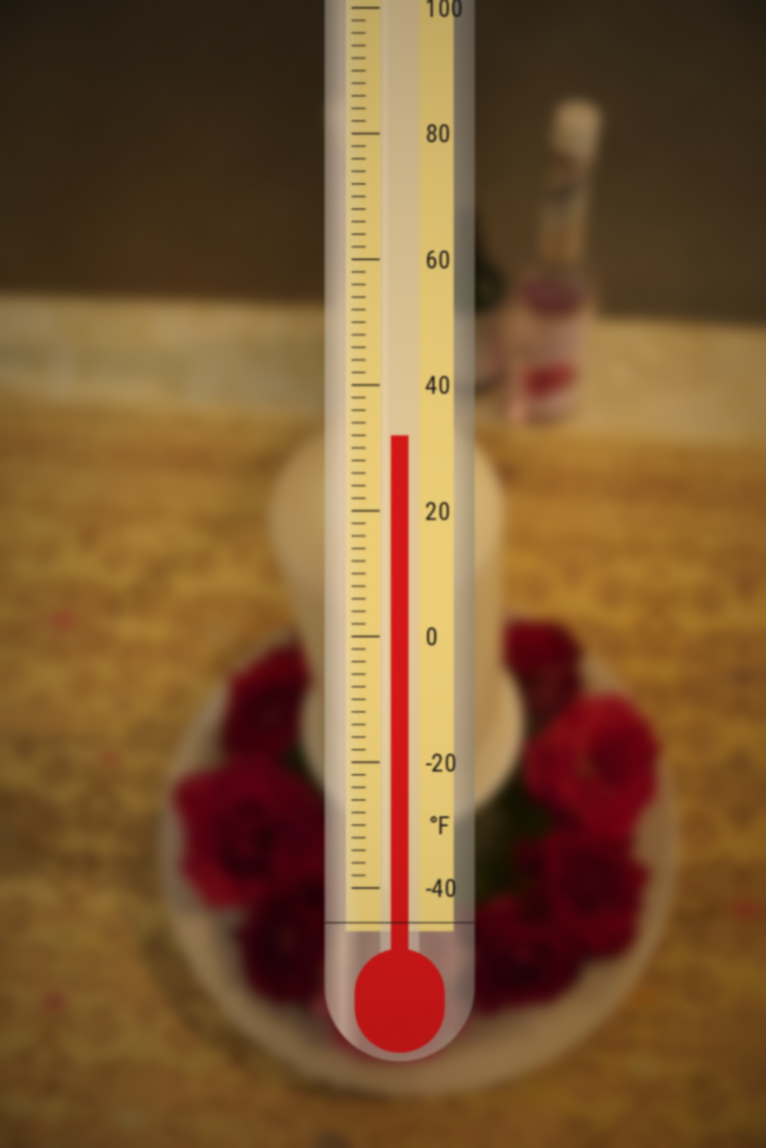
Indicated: value=32 unit=°F
